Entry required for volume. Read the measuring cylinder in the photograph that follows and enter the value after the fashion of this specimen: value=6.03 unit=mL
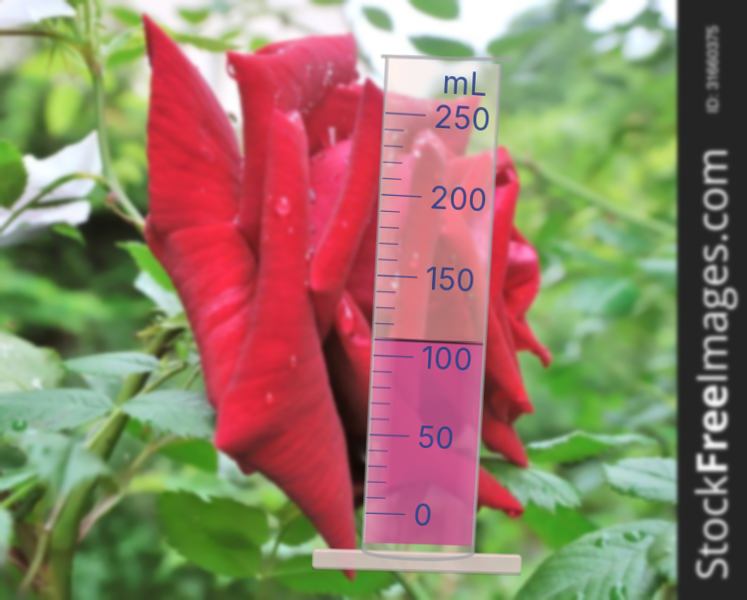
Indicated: value=110 unit=mL
